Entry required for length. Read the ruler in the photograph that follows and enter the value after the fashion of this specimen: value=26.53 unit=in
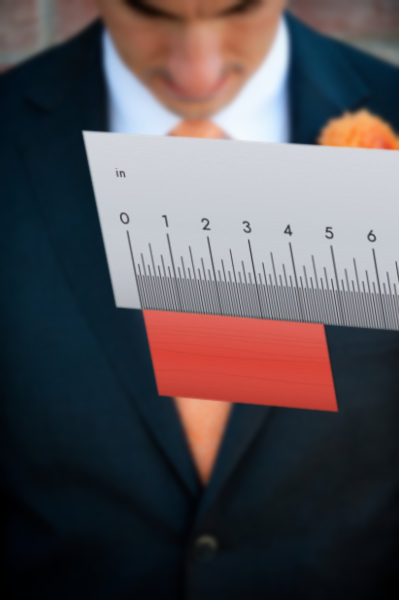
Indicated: value=4.5 unit=in
